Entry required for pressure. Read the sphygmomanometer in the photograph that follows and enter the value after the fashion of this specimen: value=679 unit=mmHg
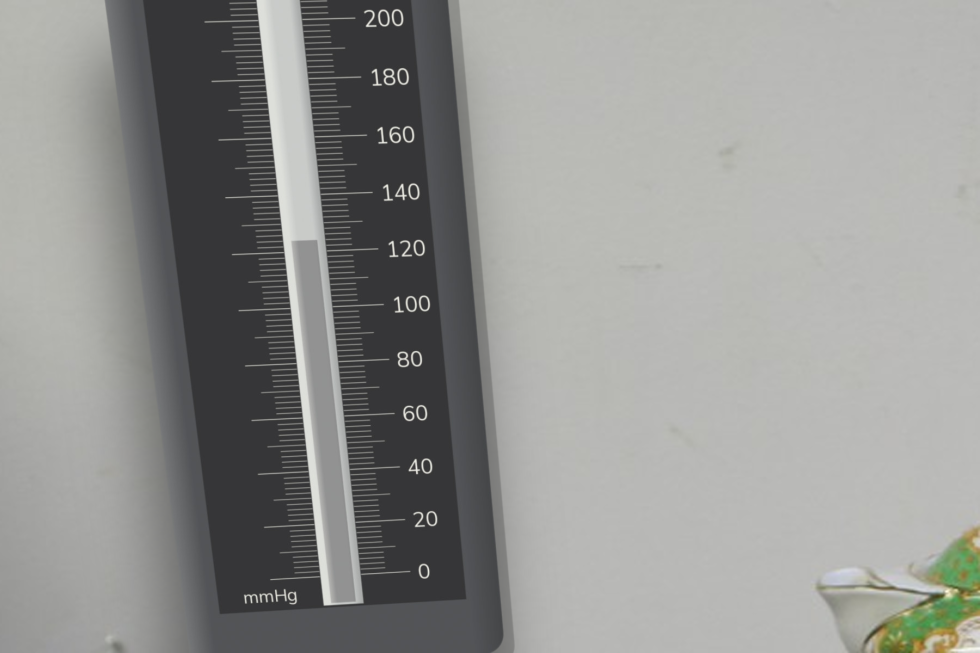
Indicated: value=124 unit=mmHg
